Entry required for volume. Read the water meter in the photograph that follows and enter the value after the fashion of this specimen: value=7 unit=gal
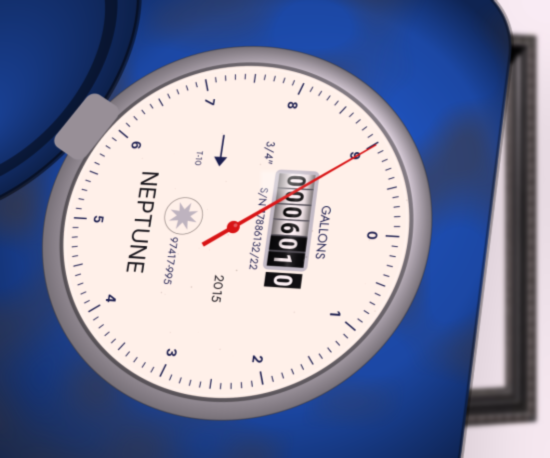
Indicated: value=6009.0 unit=gal
